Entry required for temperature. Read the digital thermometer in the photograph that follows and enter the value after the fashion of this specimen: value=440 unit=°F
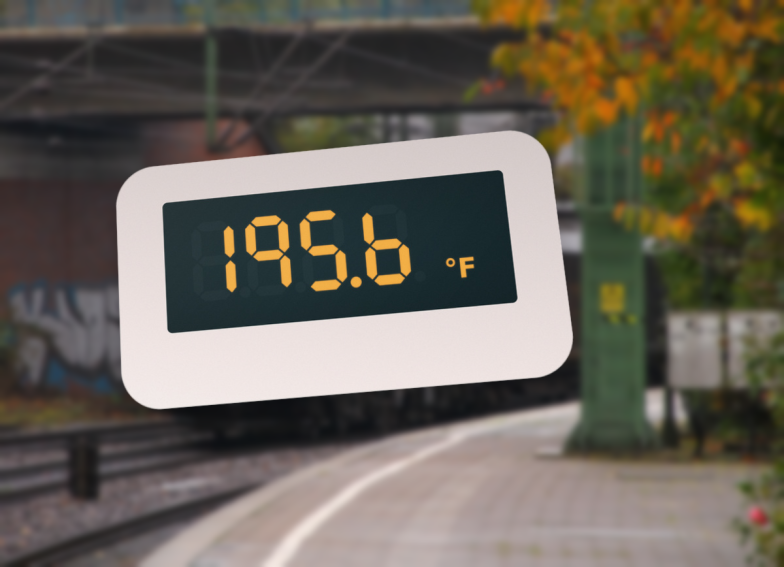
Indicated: value=195.6 unit=°F
